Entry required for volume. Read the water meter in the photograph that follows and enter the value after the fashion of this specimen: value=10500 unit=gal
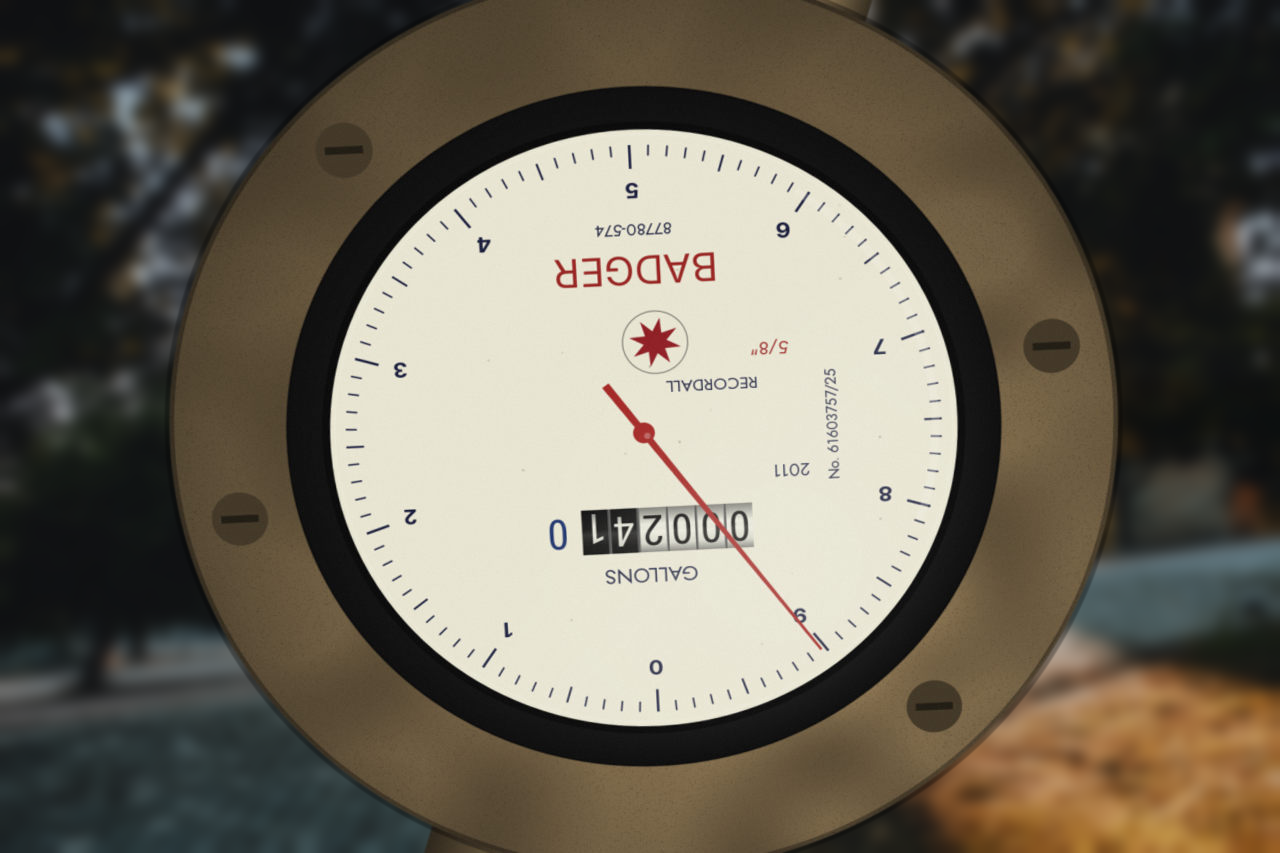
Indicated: value=2409.0 unit=gal
